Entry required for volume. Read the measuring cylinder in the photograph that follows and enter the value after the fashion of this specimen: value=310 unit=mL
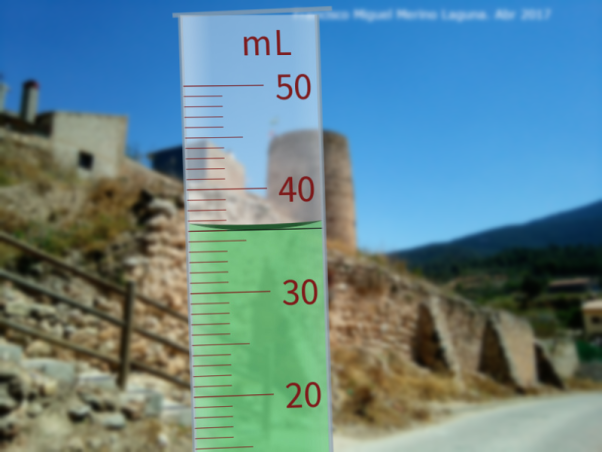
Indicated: value=36 unit=mL
